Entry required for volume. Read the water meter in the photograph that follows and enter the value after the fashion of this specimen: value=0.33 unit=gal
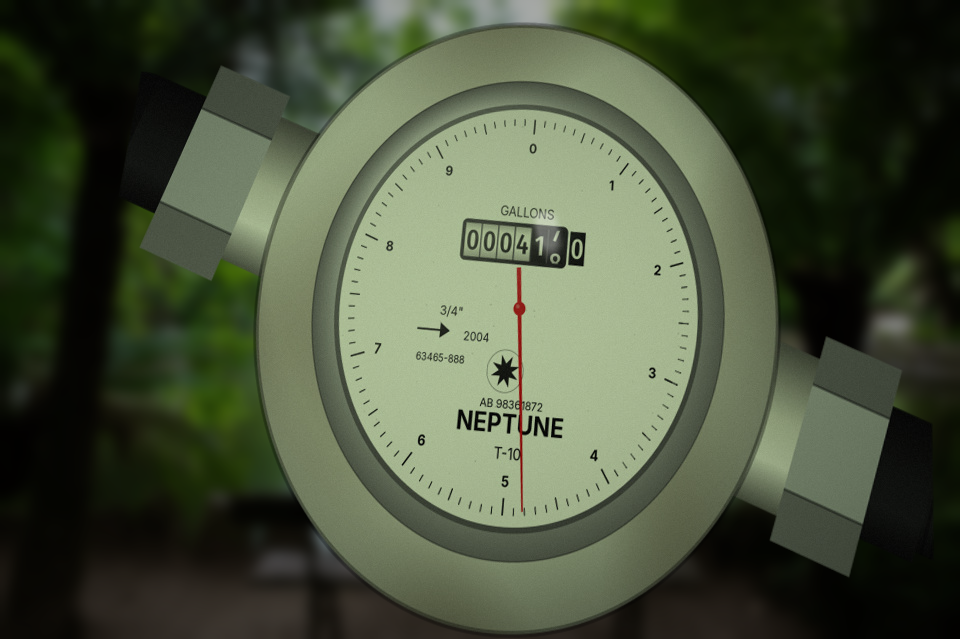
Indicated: value=4174.8 unit=gal
